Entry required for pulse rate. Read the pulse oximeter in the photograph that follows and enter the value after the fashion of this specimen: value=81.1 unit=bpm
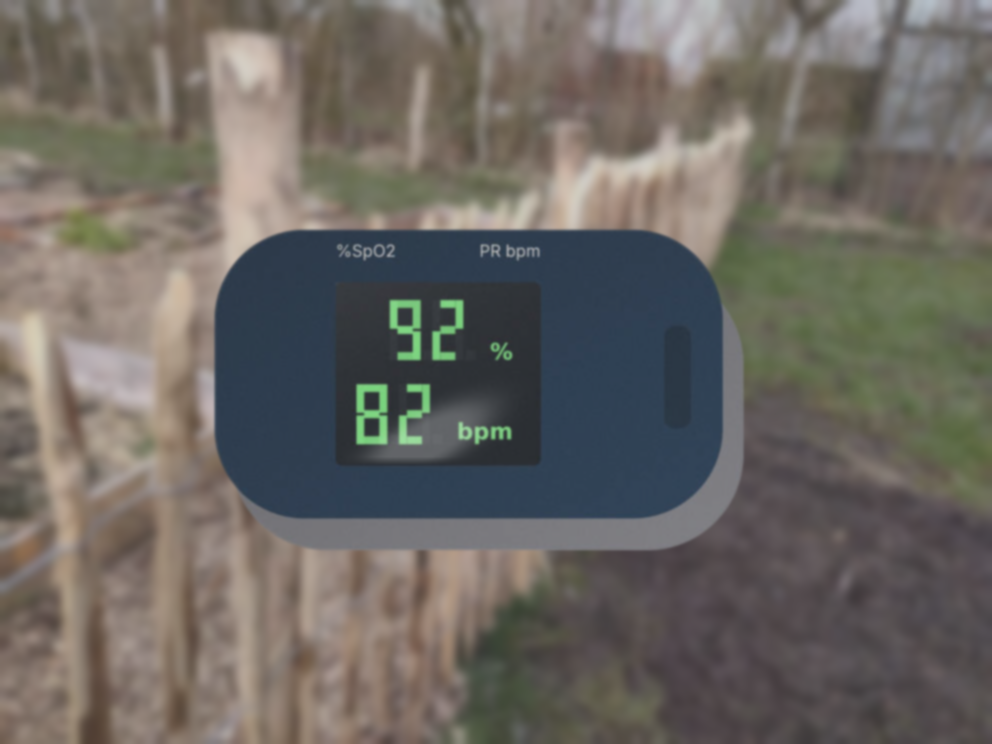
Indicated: value=82 unit=bpm
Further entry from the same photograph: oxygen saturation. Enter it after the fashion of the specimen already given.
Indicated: value=92 unit=%
